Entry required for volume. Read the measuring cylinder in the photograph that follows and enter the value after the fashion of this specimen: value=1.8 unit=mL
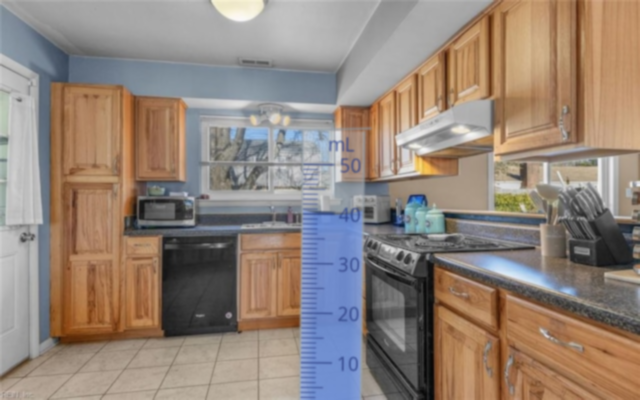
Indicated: value=40 unit=mL
